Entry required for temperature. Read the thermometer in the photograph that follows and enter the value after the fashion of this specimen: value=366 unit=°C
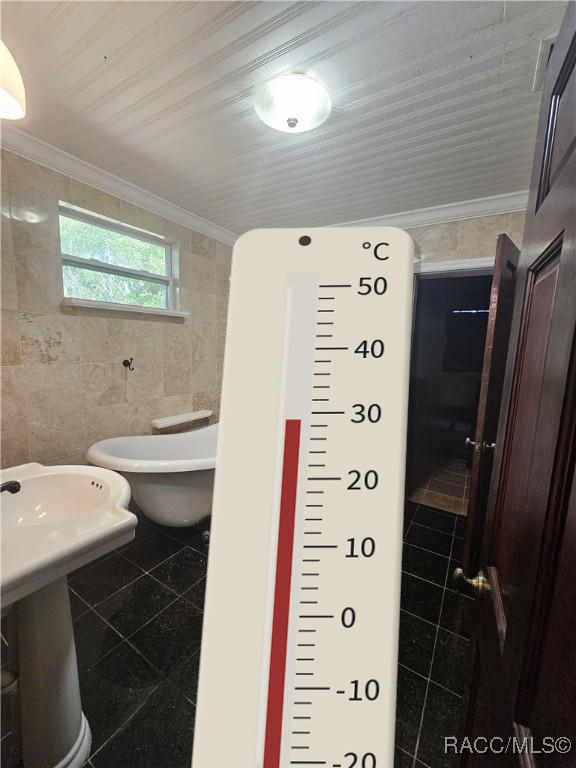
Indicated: value=29 unit=°C
